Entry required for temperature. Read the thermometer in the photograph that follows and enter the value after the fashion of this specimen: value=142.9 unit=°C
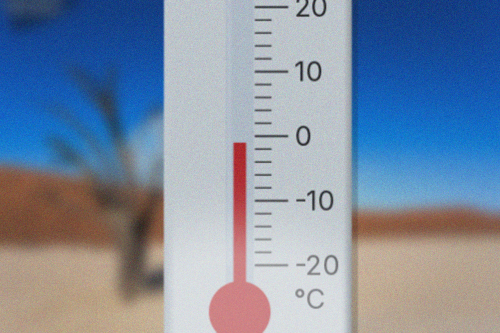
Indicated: value=-1 unit=°C
